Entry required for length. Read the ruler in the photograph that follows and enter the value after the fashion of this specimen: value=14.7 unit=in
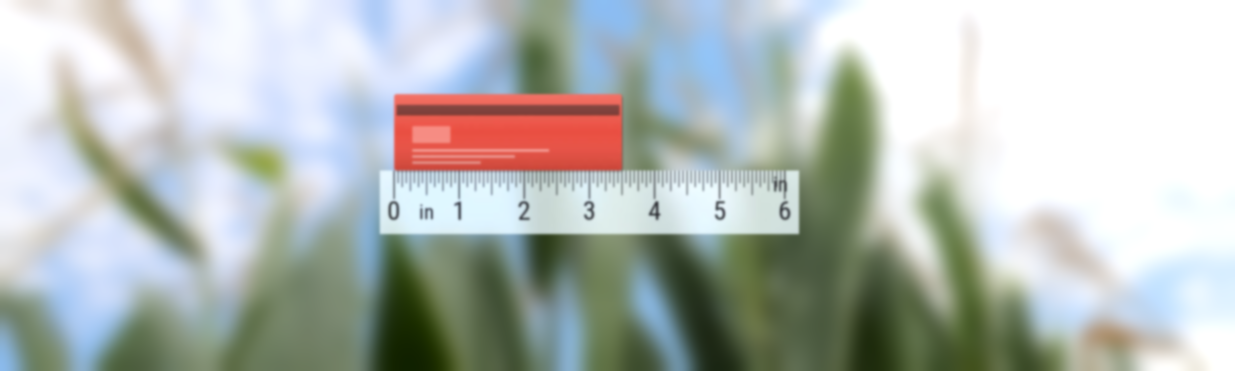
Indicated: value=3.5 unit=in
